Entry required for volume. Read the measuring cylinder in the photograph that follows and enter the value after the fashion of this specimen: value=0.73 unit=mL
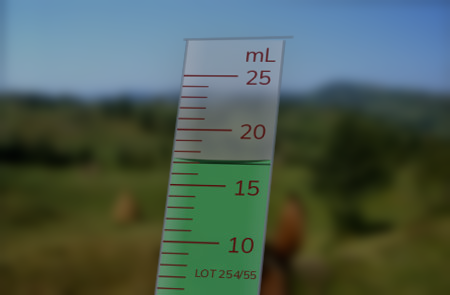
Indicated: value=17 unit=mL
